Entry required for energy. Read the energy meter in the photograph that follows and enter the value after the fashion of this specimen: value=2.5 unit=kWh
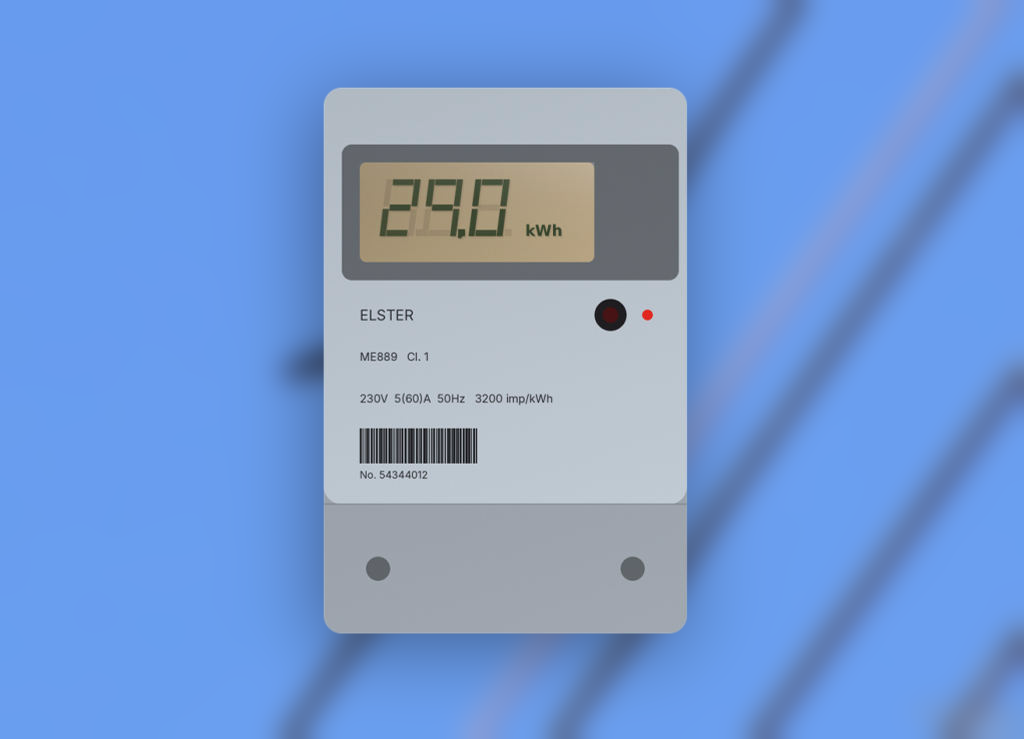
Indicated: value=29.0 unit=kWh
